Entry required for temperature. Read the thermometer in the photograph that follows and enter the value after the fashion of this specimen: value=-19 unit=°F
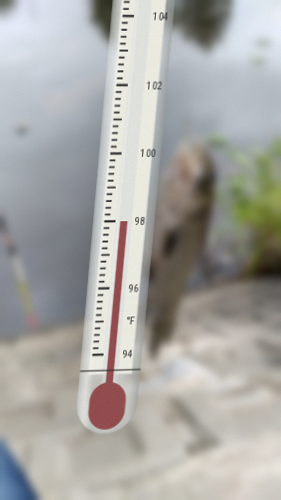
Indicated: value=98 unit=°F
